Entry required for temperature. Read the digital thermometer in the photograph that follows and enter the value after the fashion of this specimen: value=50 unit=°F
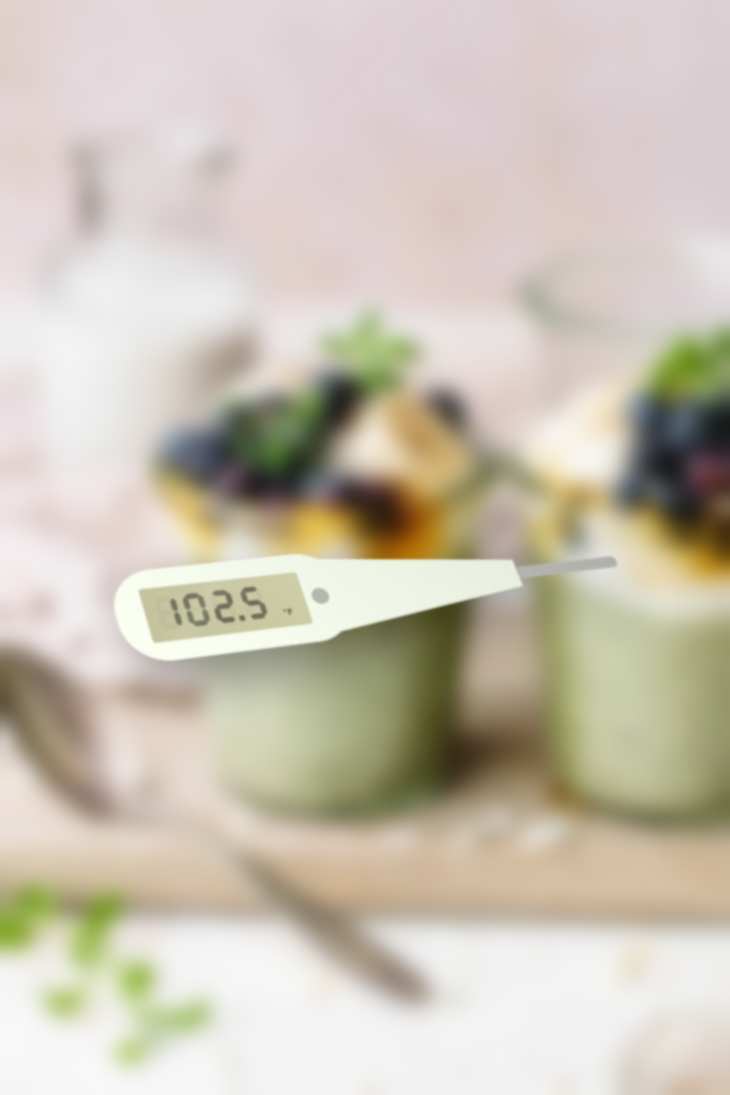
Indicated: value=102.5 unit=°F
